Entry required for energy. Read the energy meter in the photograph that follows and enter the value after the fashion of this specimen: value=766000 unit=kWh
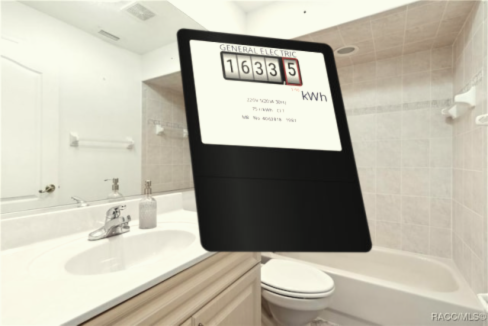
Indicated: value=1633.5 unit=kWh
